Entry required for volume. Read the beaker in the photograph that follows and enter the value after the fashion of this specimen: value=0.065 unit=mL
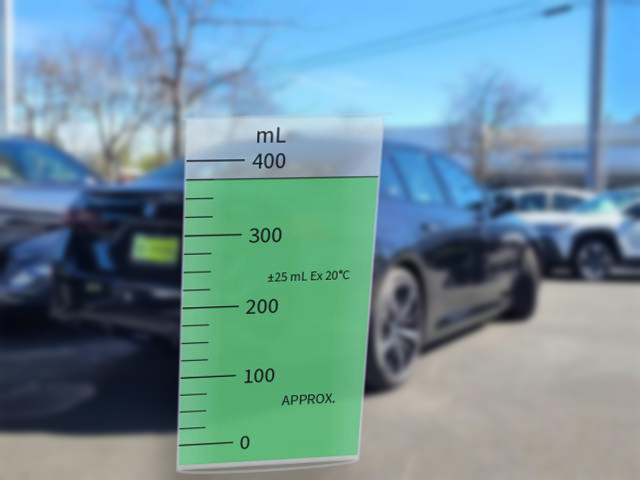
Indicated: value=375 unit=mL
